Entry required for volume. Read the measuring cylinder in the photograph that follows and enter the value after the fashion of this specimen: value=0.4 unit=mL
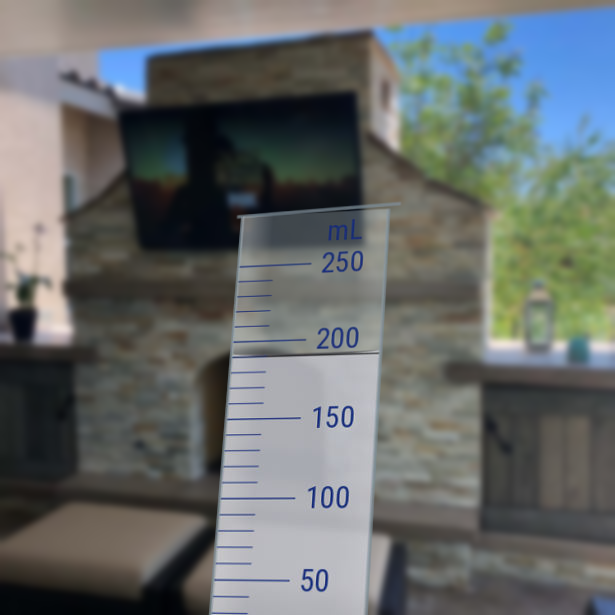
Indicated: value=190 unit=mL
